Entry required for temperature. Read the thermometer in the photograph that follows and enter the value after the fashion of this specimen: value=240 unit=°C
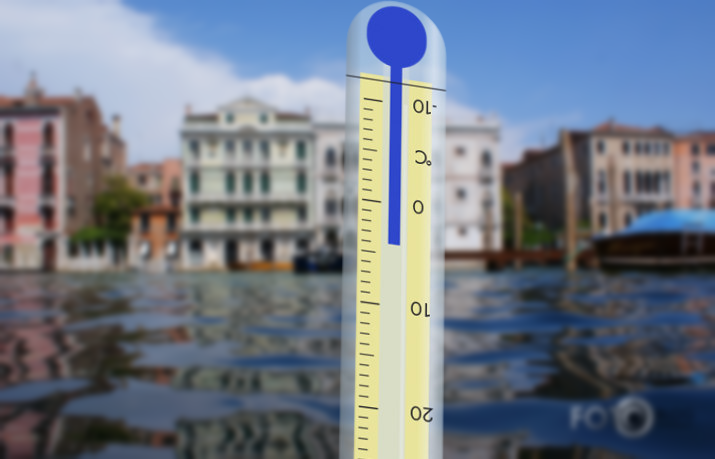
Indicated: value=4 unit=°C
